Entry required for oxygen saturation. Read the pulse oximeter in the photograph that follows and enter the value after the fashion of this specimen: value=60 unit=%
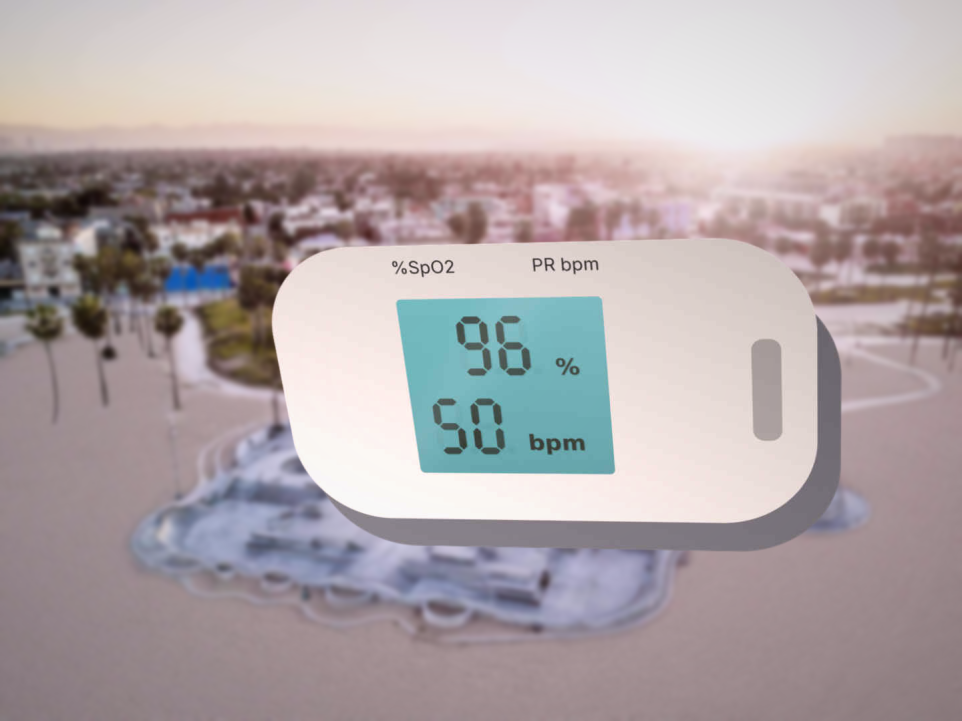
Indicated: value=96 unit=%
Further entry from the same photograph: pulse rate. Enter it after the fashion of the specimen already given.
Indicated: value=50 unit=bpm
